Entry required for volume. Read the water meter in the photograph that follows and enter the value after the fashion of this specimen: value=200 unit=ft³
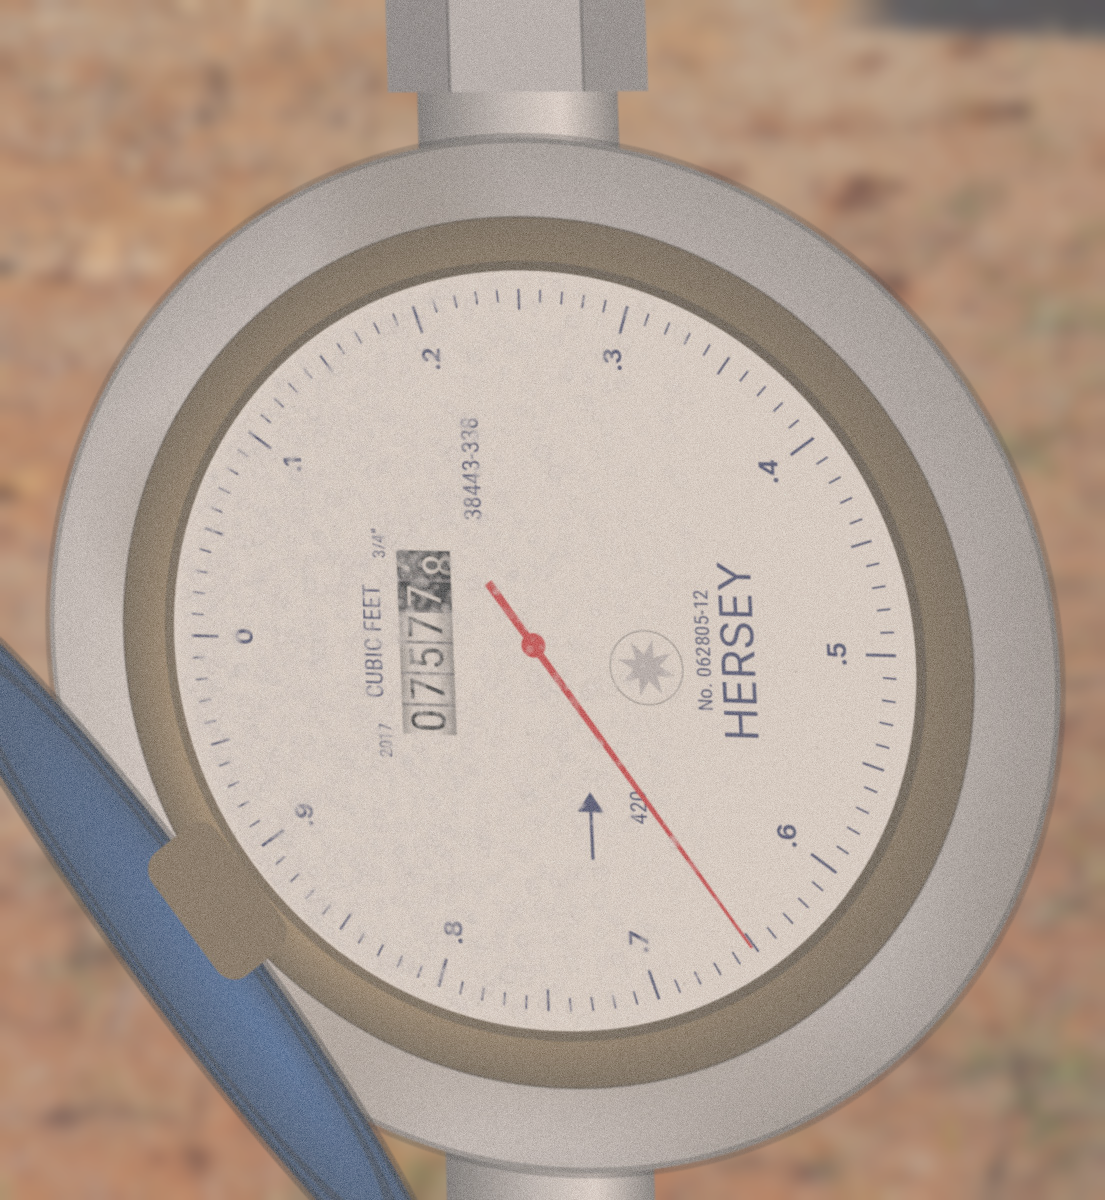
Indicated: value=75777.65 unit=ft³
